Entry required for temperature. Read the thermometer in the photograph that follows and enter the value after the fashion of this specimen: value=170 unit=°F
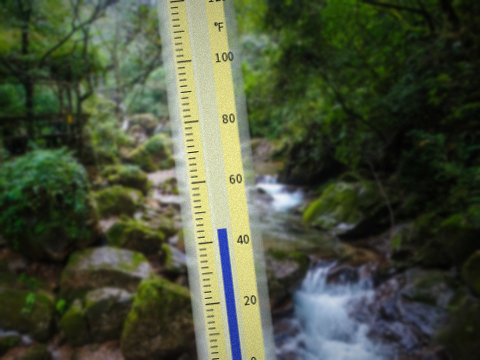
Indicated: value=44 unit=°F
